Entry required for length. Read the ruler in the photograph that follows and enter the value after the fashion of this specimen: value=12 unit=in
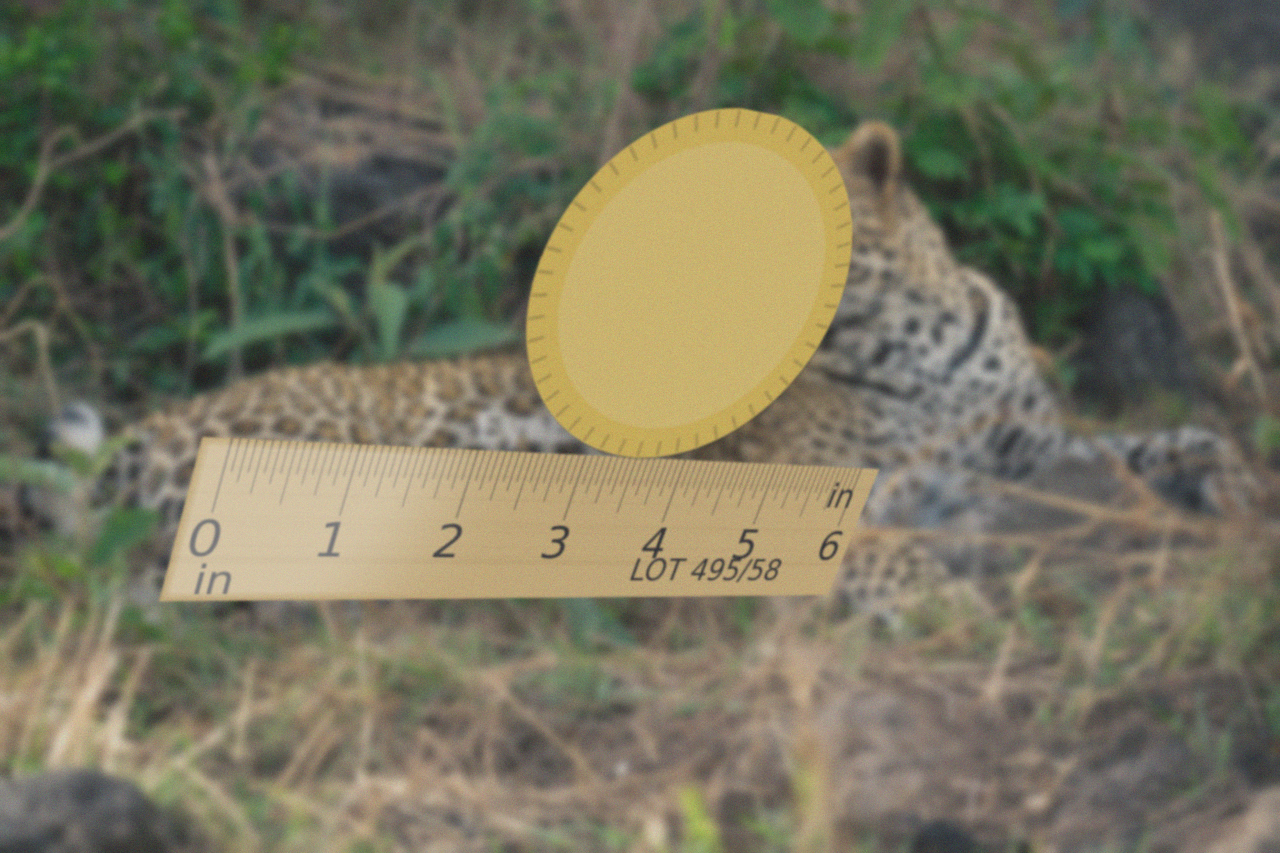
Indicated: value=3 unit=in
